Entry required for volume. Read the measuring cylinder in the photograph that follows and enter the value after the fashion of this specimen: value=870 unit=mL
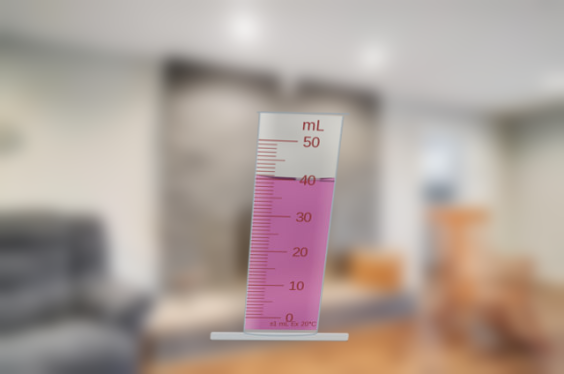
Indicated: value=40 unit=mL
